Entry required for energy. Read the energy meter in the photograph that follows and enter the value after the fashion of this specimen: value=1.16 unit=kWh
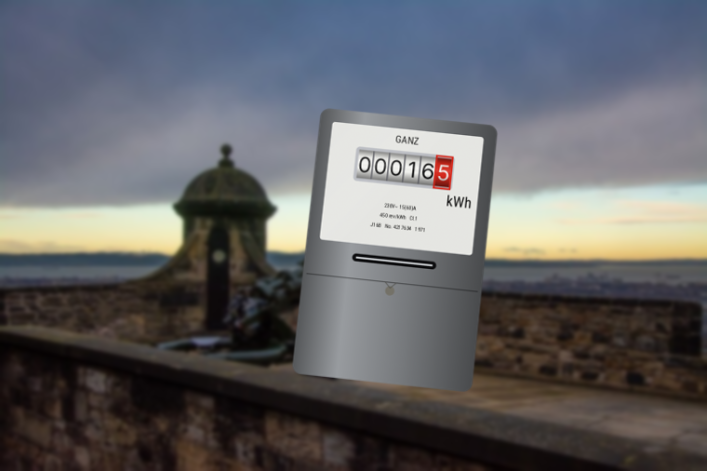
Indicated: value=16.5 unit=kWh
